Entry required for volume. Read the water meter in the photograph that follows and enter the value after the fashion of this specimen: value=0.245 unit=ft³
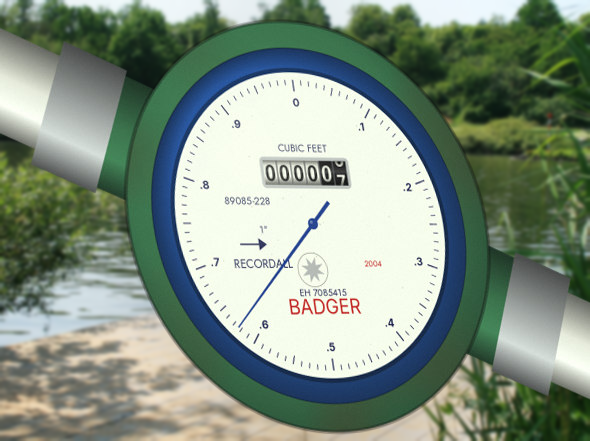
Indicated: value=6.62 unit=ft³
